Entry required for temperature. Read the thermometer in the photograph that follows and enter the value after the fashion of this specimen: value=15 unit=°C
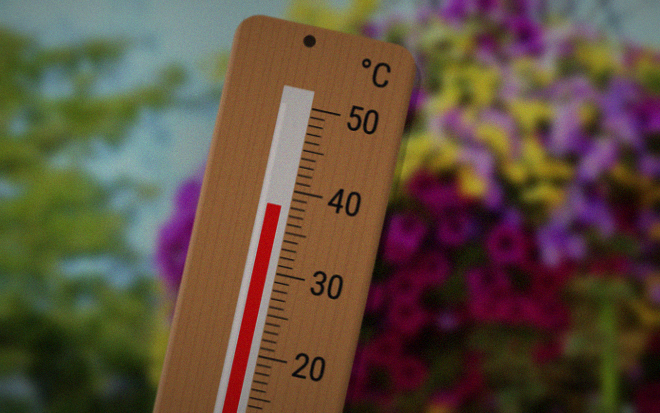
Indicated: value=38 unit=°C
